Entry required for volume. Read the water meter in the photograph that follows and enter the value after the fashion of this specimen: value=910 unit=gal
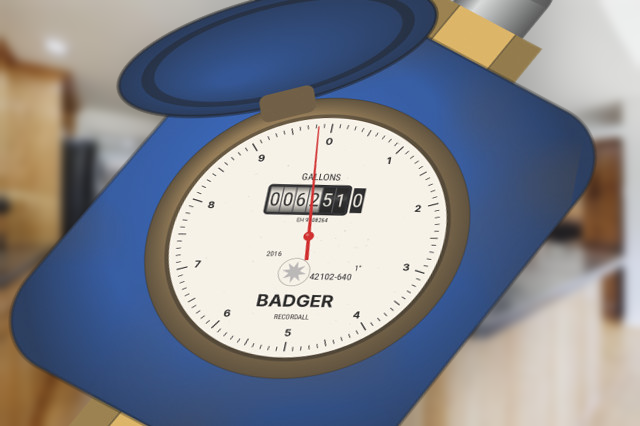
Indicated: value=62509.8 unit=gal
